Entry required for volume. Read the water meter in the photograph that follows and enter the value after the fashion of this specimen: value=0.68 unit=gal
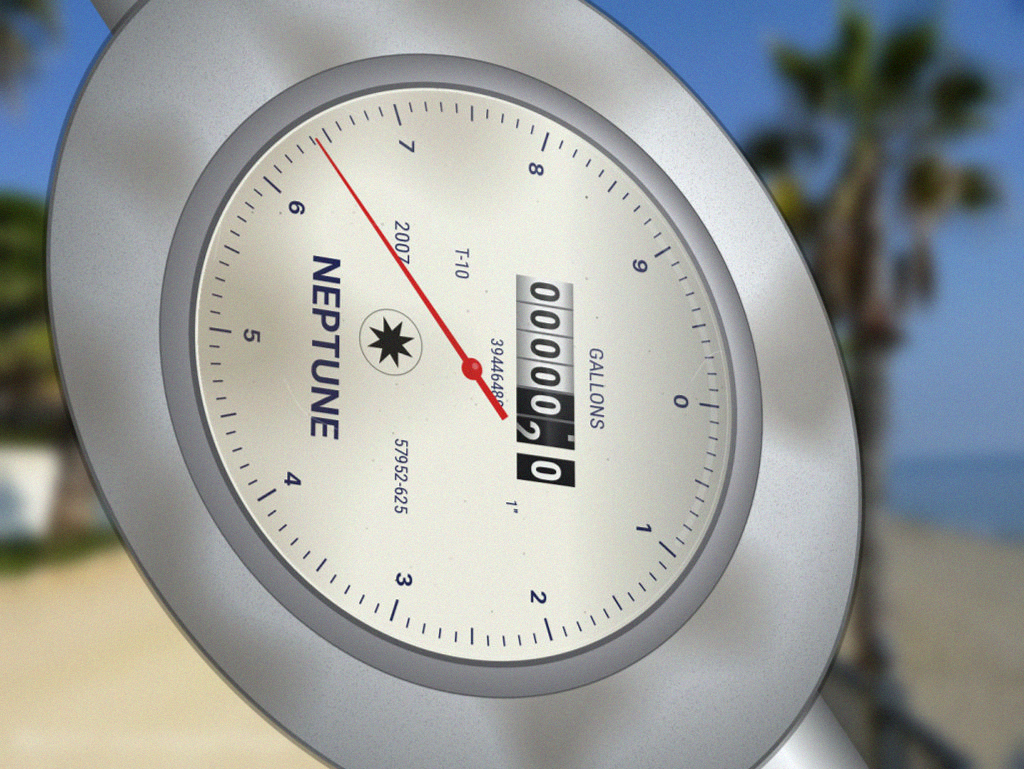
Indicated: value=16.4 unit=gal
